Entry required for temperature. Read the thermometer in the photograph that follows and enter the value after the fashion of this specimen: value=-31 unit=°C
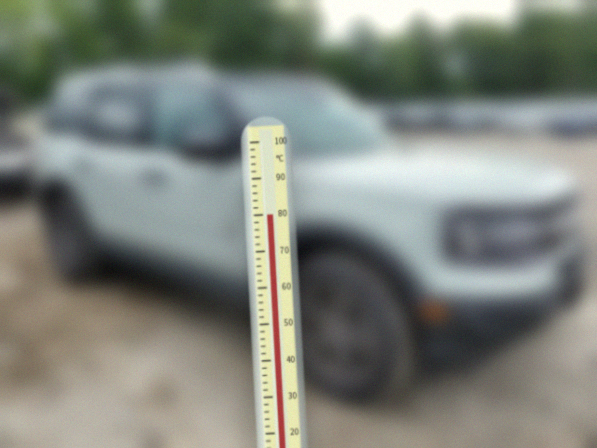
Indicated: value=80 unit=°C
